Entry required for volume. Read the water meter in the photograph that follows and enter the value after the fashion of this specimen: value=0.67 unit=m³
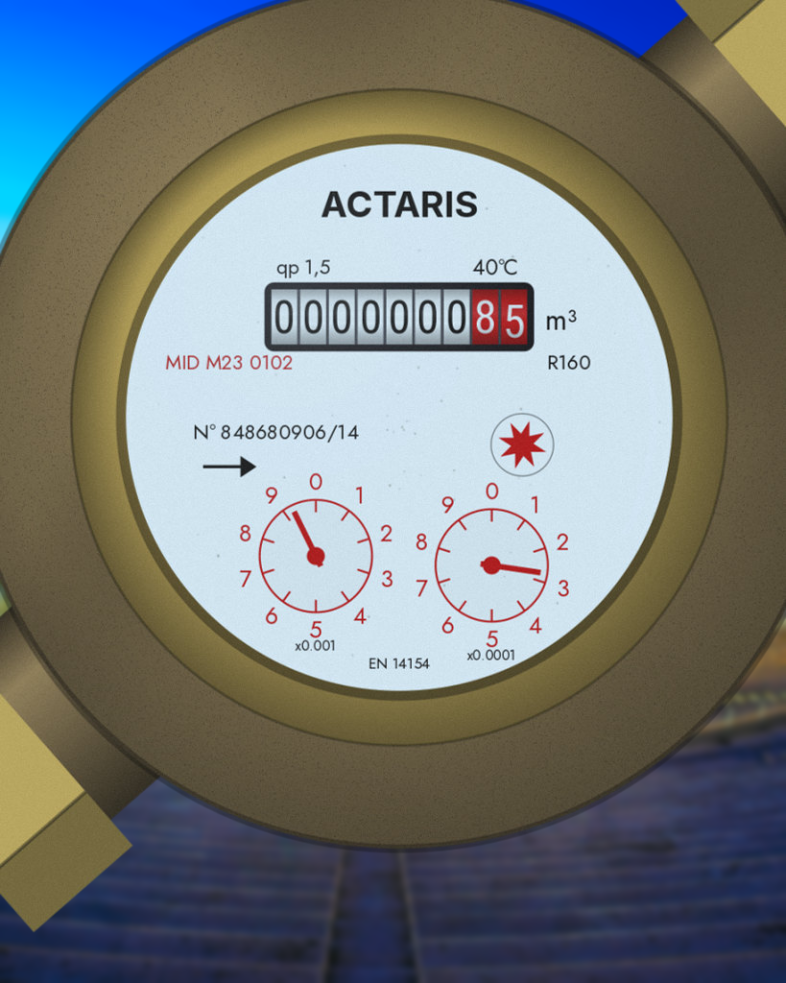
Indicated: value=0.8492 unit=m³
